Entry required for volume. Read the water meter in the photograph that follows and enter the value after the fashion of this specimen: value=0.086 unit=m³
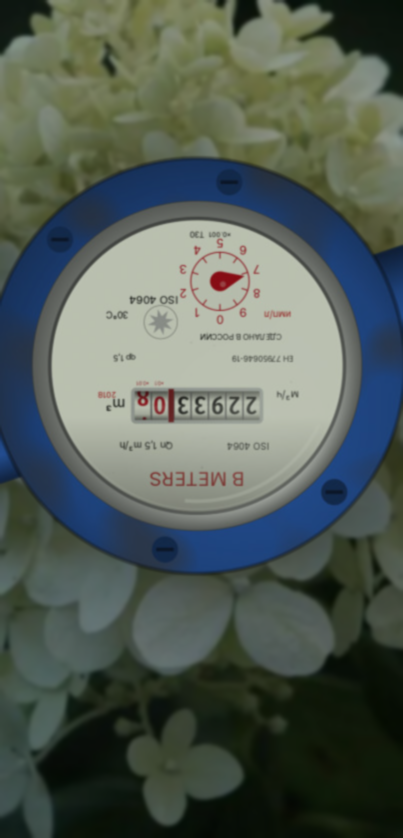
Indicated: value=22933.077 unit=m³
